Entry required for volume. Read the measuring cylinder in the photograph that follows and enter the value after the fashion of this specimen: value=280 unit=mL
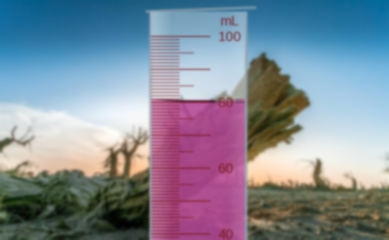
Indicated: value=80 unit=mL
